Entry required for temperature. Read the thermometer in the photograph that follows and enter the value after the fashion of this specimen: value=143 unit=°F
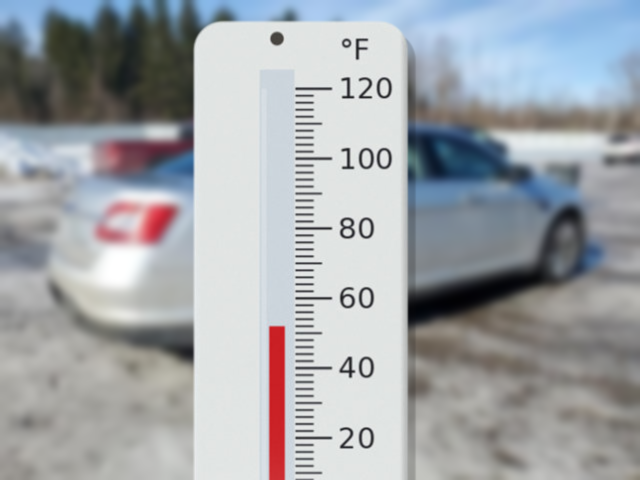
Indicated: value=52 unit=°F
